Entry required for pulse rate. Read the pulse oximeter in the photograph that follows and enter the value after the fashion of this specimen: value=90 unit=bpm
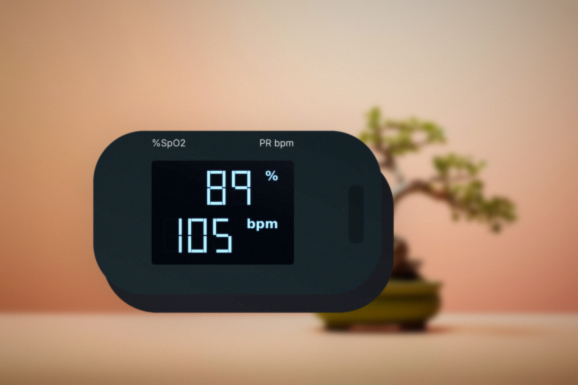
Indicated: value=105 unit=bpm
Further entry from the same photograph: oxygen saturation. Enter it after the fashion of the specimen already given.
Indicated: value=89 unit=%
